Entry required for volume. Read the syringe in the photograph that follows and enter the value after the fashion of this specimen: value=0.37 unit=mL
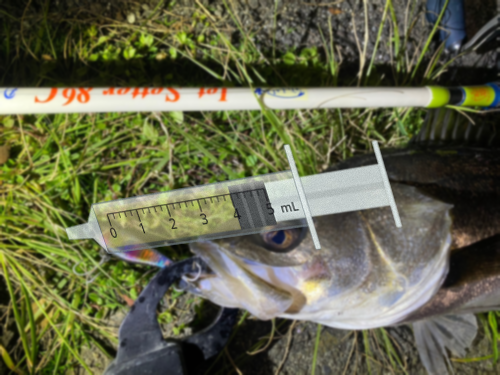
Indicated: value=4 unit=mL
